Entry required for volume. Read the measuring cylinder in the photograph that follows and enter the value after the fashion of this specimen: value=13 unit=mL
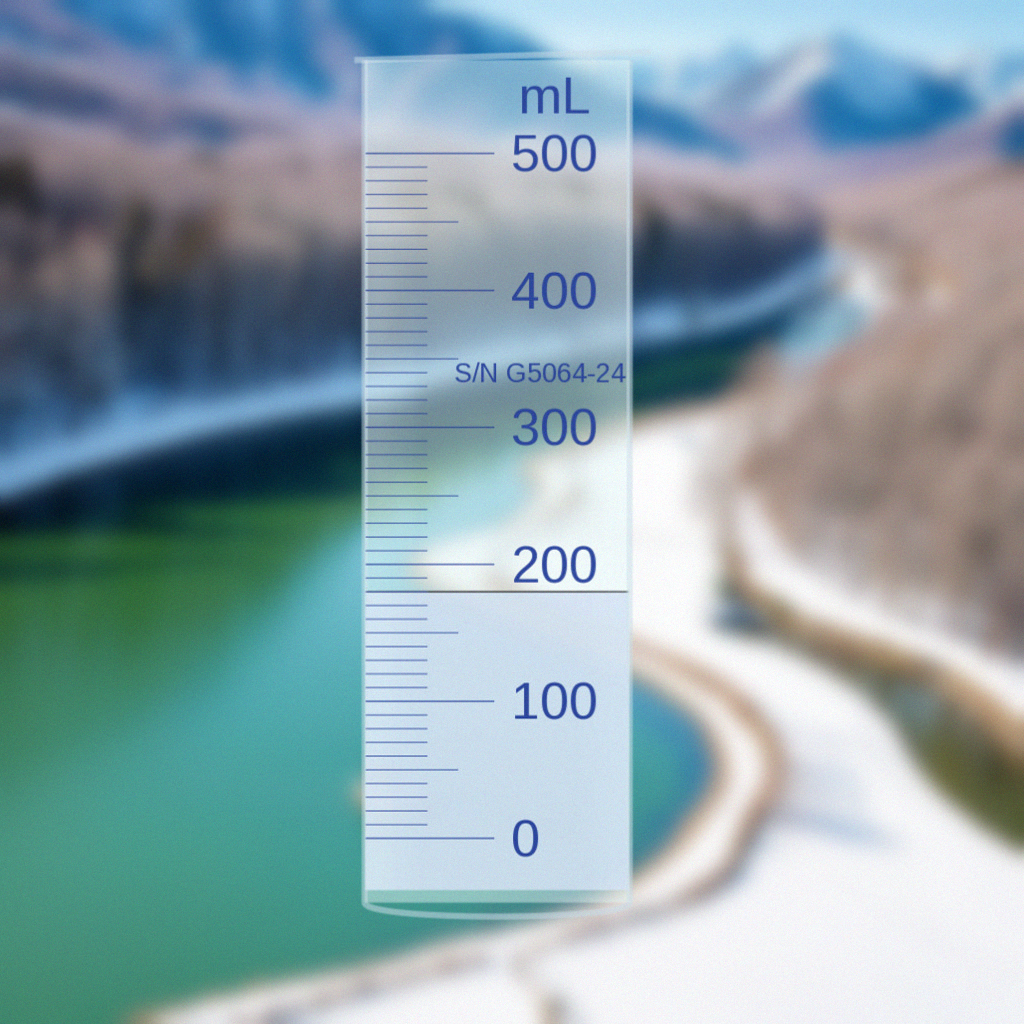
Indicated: value=180 unit=mL
